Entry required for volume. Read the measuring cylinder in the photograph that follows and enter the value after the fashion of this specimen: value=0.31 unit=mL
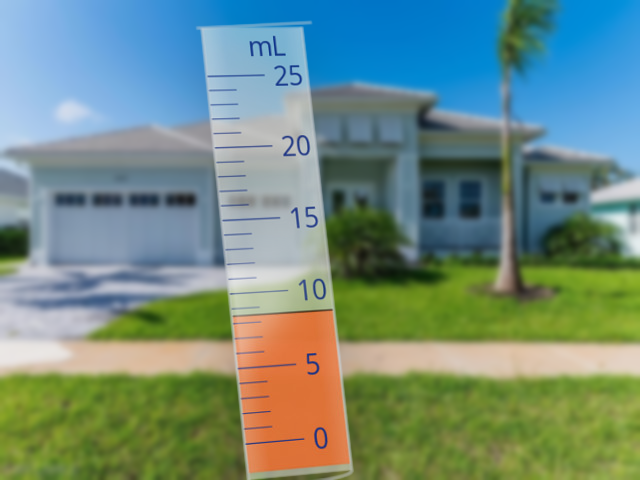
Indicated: value=8.5 unit=mL
